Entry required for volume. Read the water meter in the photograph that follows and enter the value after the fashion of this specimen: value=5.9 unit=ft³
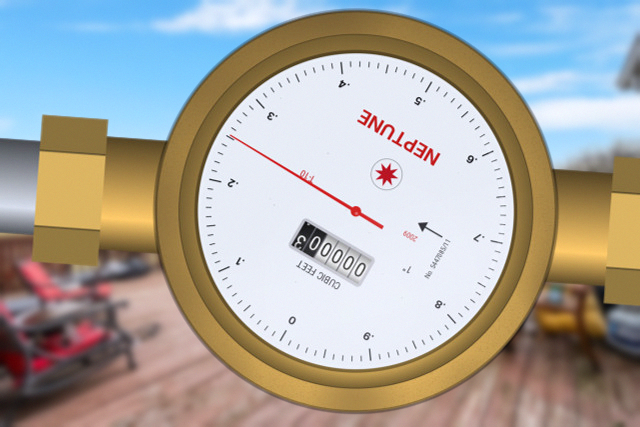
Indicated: value=3.25 unit=ft³
